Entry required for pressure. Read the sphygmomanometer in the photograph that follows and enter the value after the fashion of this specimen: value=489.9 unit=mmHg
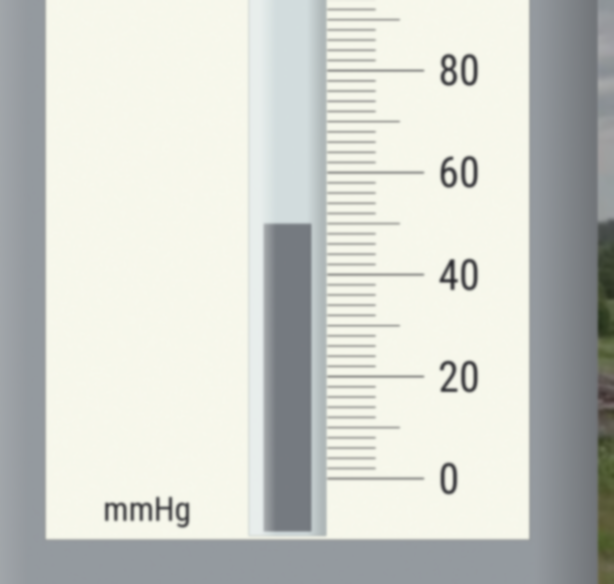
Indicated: value=50 unit=mmHg
